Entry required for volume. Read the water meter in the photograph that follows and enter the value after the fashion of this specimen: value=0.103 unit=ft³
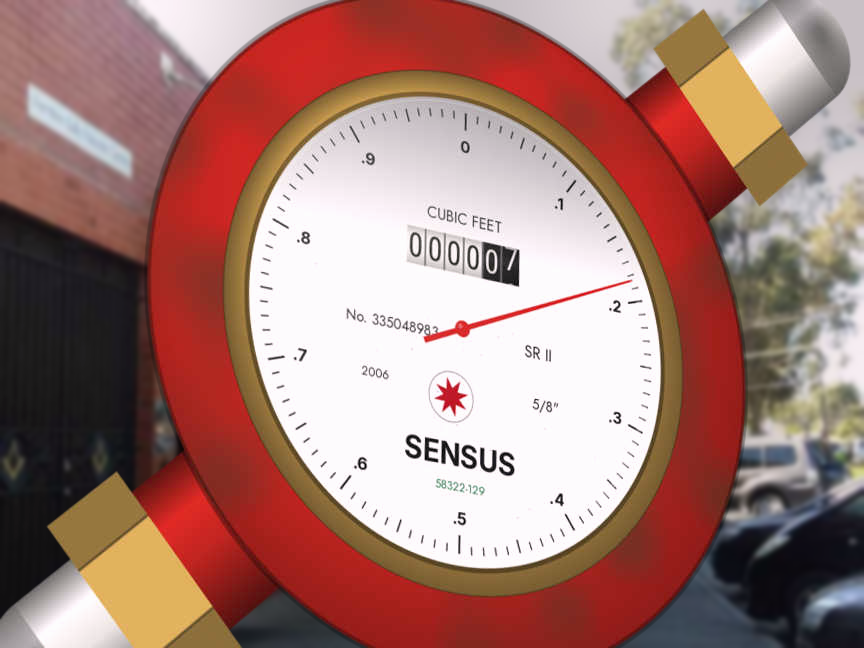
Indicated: value=7.18 unit=ft³
